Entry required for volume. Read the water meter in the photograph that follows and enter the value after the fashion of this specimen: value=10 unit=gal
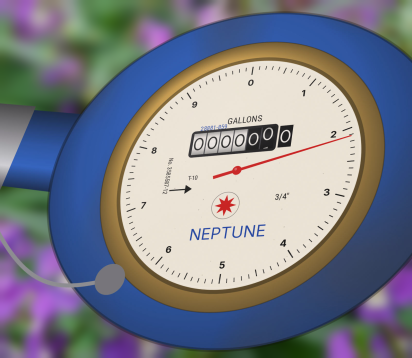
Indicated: value=2.1 unit=gal
